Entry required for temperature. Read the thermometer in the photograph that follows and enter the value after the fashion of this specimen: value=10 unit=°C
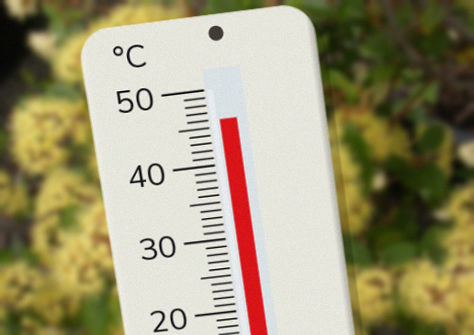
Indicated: value=46 unit=°C
